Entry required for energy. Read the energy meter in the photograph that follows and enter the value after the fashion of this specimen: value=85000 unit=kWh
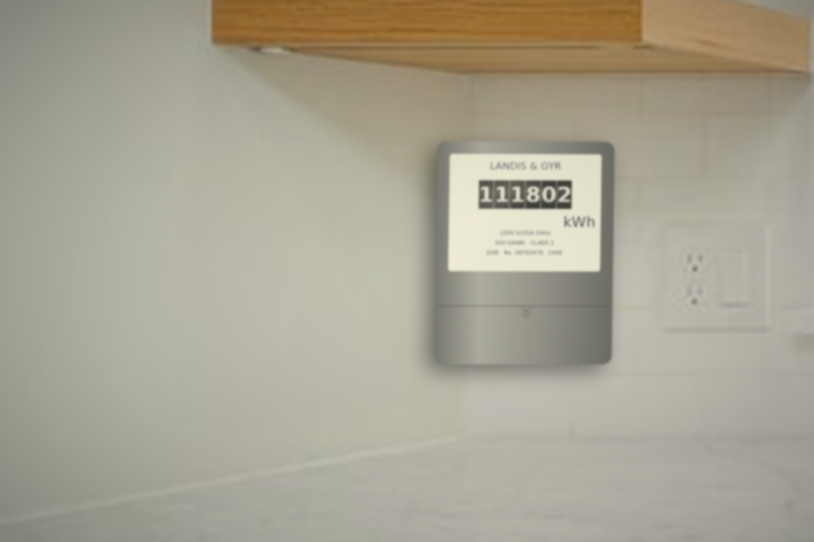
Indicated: value=111802 unit=kWh
